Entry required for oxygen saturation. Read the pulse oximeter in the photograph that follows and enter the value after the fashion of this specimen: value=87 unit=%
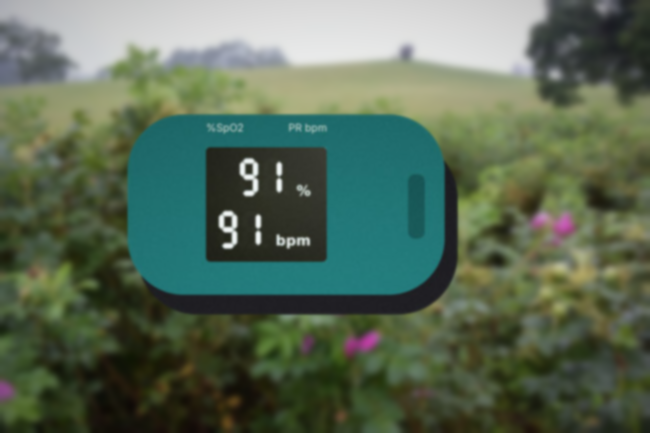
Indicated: value=91 unit=%
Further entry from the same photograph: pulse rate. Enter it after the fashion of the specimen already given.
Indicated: value=91 unit=bpm
